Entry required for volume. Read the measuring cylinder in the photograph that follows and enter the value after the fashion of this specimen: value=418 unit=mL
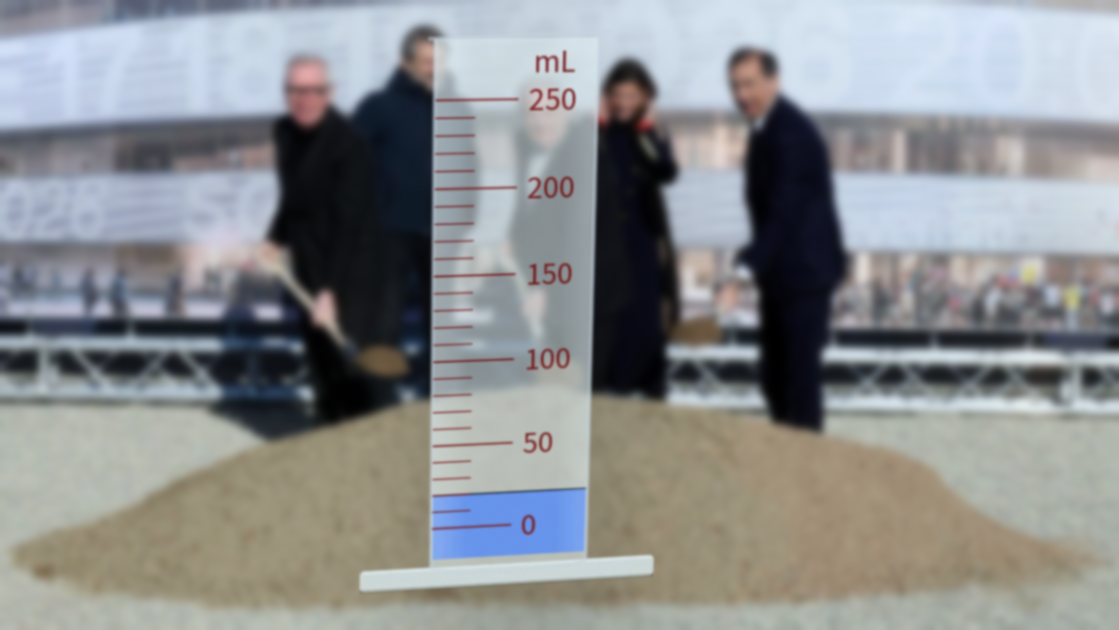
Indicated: value=20 unit=mL
